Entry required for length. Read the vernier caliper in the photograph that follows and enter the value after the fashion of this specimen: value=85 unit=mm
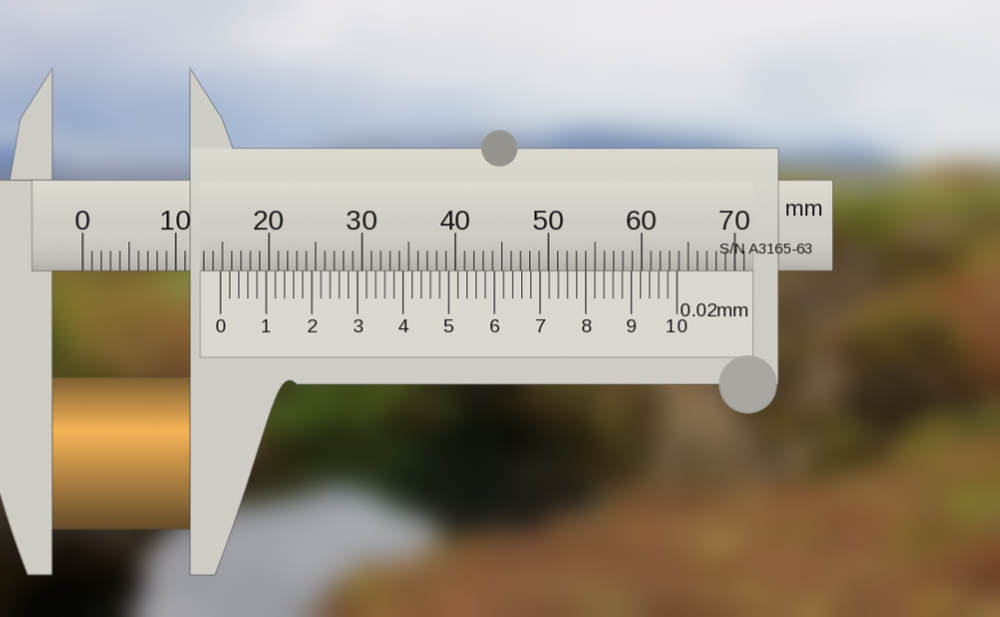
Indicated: value=14.8 unit=mm
